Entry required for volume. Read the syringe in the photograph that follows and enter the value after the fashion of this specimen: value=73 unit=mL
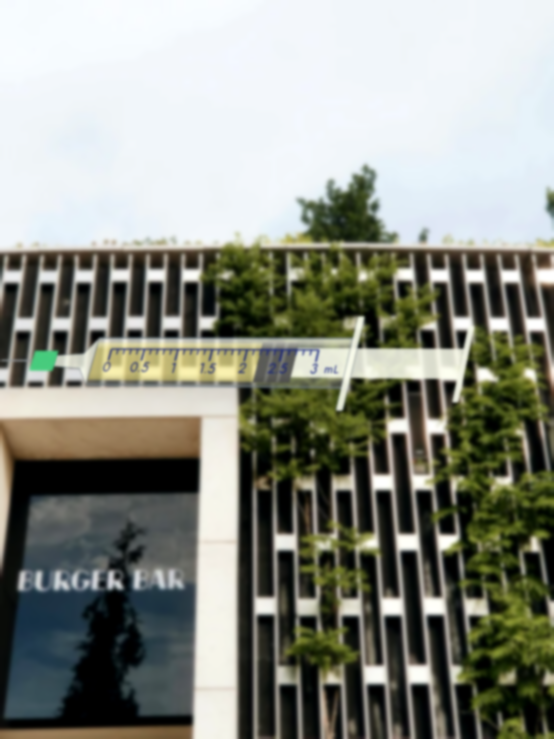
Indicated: value=2.2 unit=mL
